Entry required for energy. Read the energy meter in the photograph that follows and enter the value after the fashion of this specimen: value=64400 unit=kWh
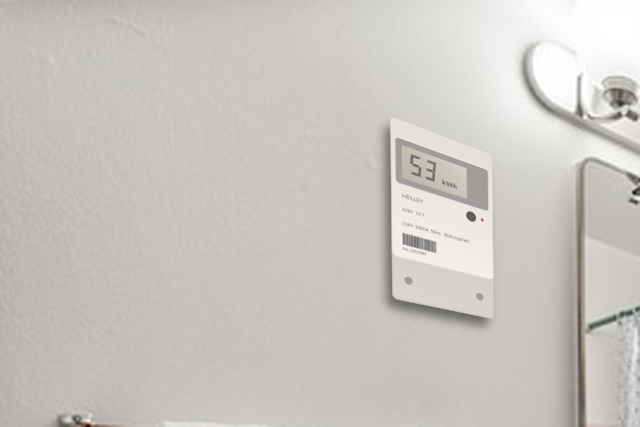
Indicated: value=53 unit=kWh
